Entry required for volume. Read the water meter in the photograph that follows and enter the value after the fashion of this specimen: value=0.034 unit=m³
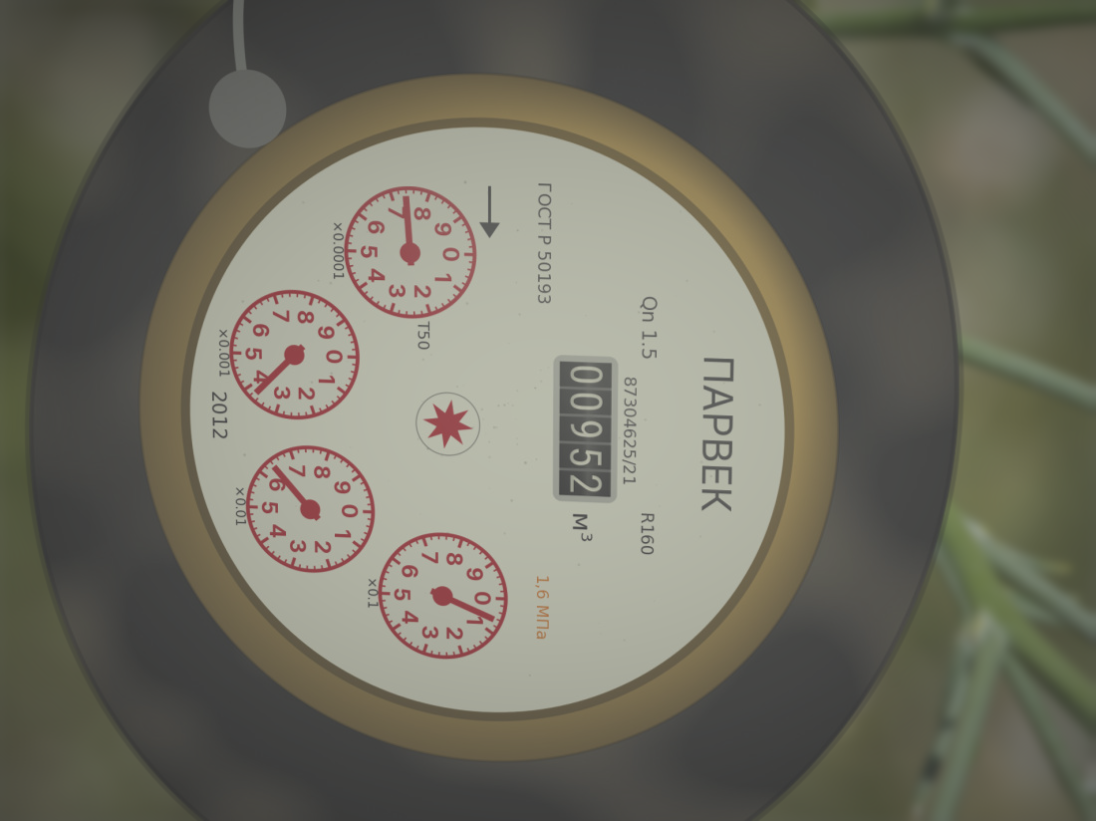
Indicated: value=952.0637 unit=m³
